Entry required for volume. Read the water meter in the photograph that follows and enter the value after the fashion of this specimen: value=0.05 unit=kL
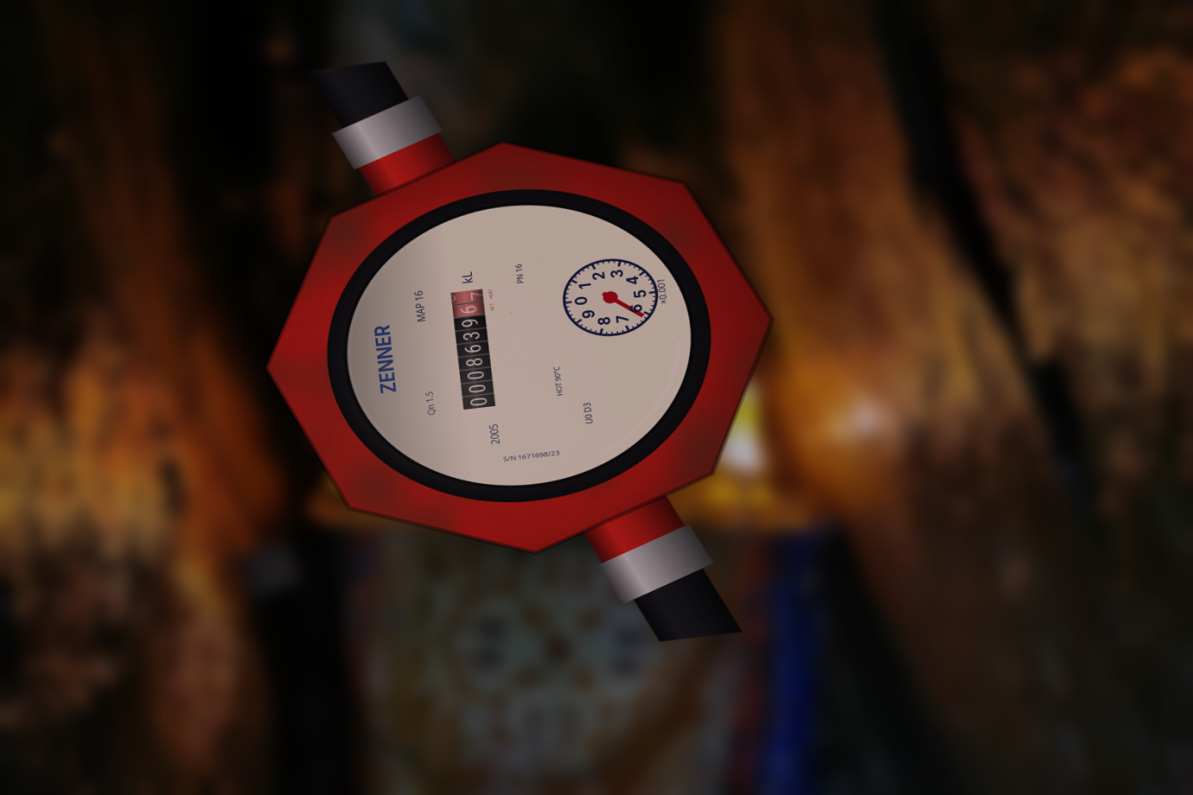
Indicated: value=8639.666 unit=kL
